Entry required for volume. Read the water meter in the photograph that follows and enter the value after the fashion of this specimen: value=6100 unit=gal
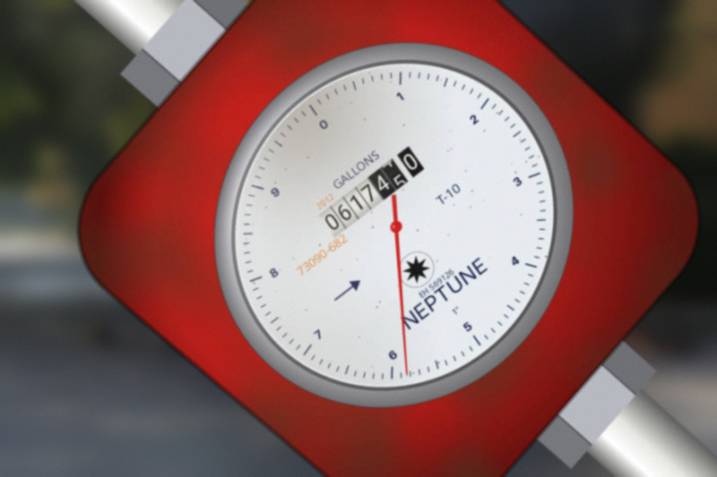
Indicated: value=617445.8 unit=gal
